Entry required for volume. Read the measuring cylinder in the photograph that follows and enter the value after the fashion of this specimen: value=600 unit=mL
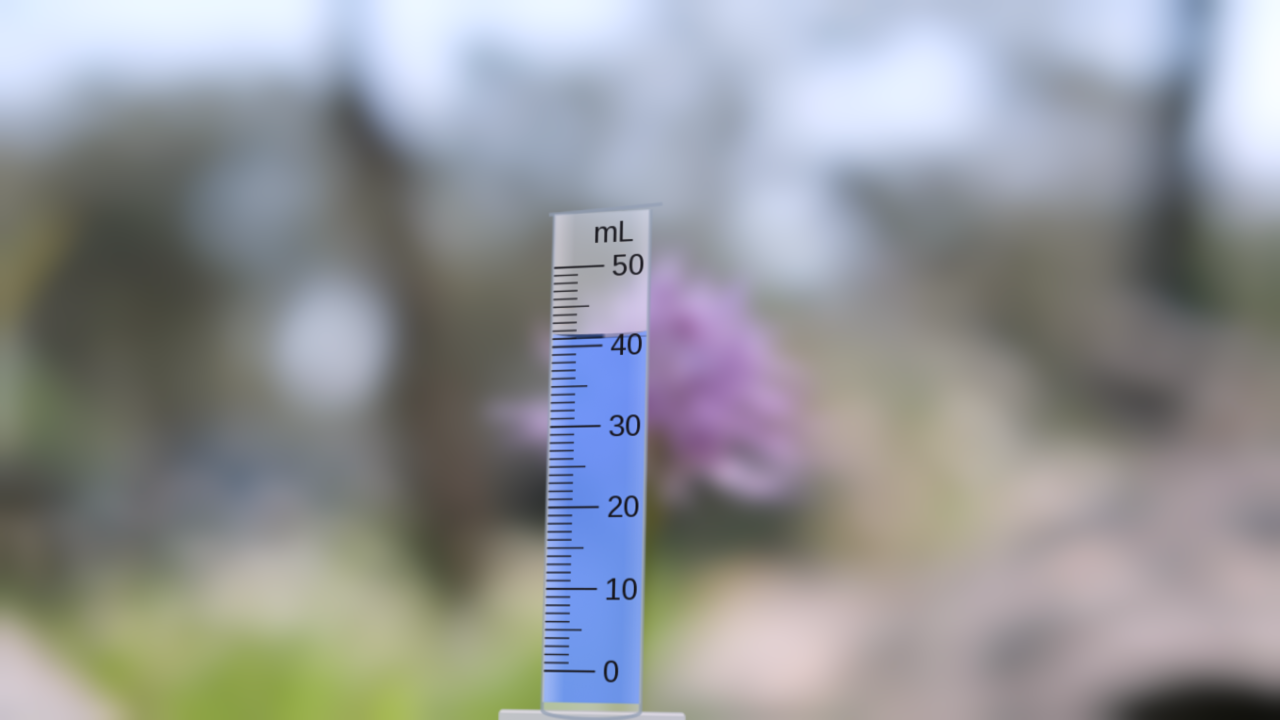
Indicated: value=41 unit=mL
